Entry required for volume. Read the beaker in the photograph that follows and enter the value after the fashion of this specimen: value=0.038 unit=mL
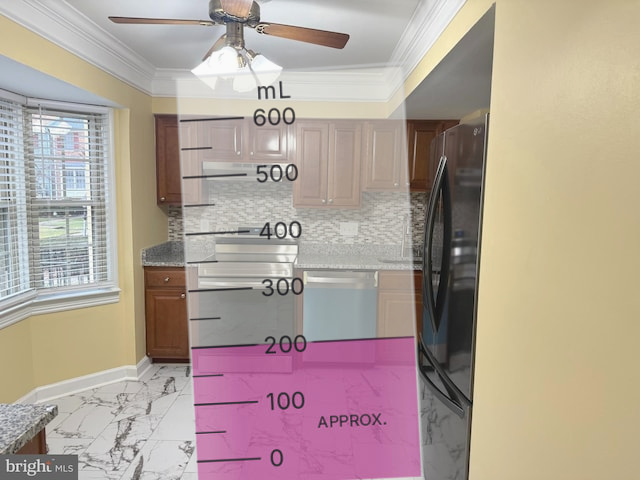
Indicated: value=200 unit=mL
